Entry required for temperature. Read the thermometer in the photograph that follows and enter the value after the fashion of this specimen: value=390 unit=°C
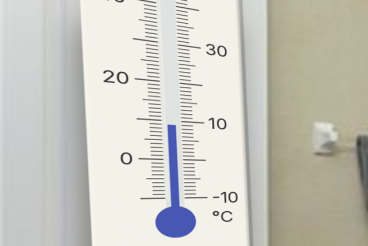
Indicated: value=9 unit=°C
